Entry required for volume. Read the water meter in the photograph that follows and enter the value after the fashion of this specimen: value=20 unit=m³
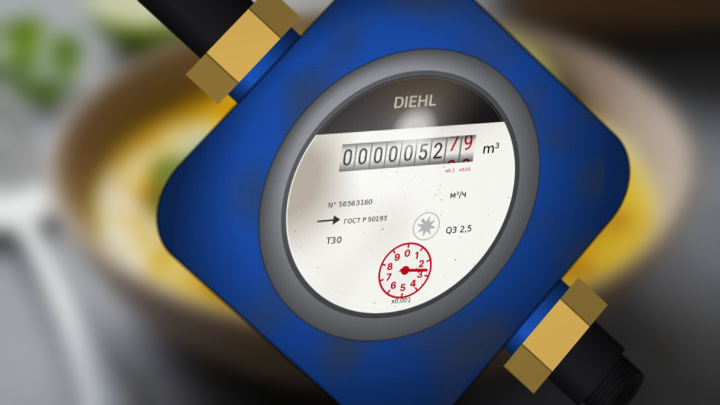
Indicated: value=52.792 unit=m³
